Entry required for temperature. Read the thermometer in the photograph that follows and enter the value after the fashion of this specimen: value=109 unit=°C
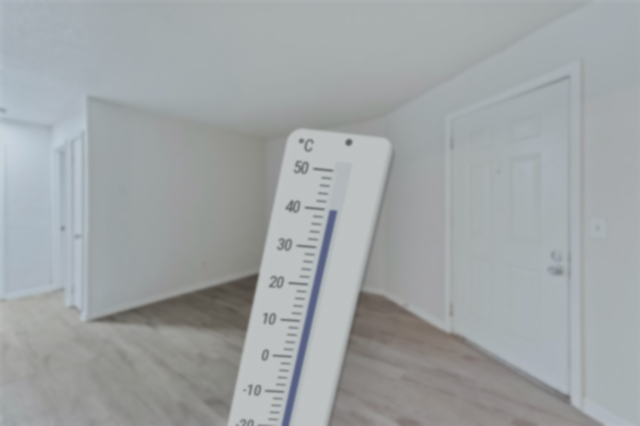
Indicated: value=40 unit=°C
